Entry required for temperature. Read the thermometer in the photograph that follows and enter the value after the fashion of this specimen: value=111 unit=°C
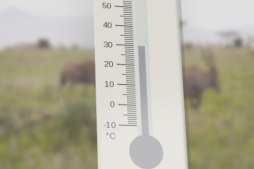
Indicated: value=30 unit=°C
